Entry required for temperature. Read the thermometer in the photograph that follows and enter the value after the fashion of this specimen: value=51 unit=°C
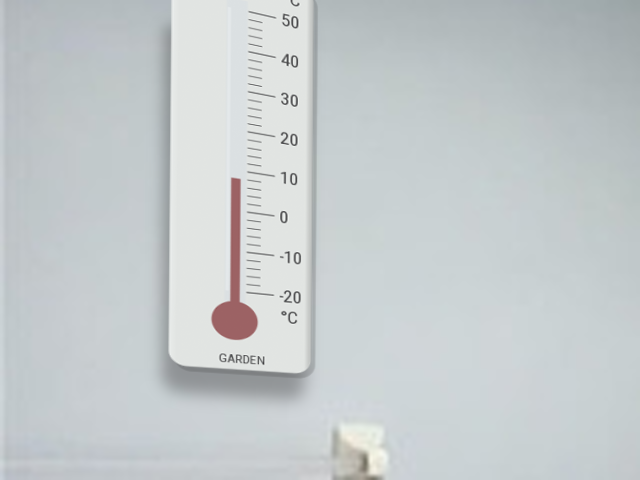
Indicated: value=8 unit=°C
